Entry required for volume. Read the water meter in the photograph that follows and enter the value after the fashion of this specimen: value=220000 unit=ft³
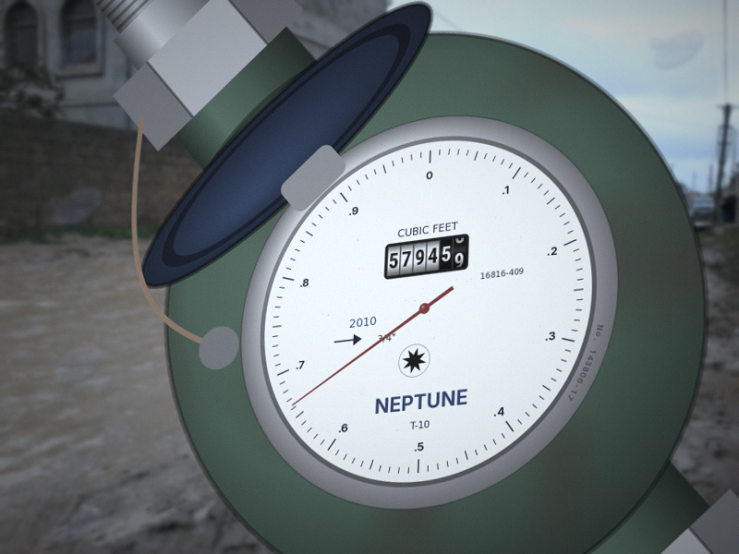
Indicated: value=579458.66 unit=ft³
